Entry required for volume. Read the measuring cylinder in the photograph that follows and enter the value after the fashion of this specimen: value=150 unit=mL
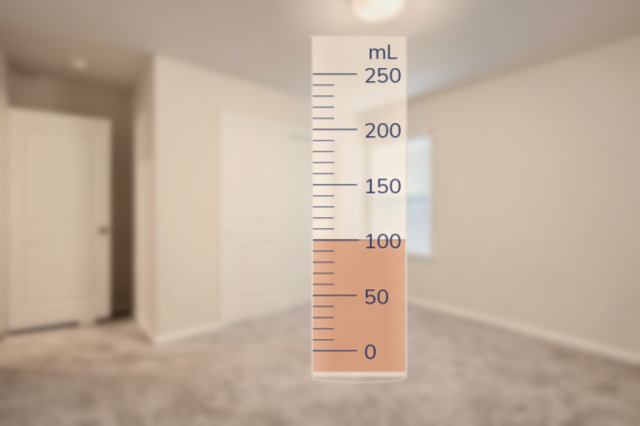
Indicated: value=100 unit=mL
